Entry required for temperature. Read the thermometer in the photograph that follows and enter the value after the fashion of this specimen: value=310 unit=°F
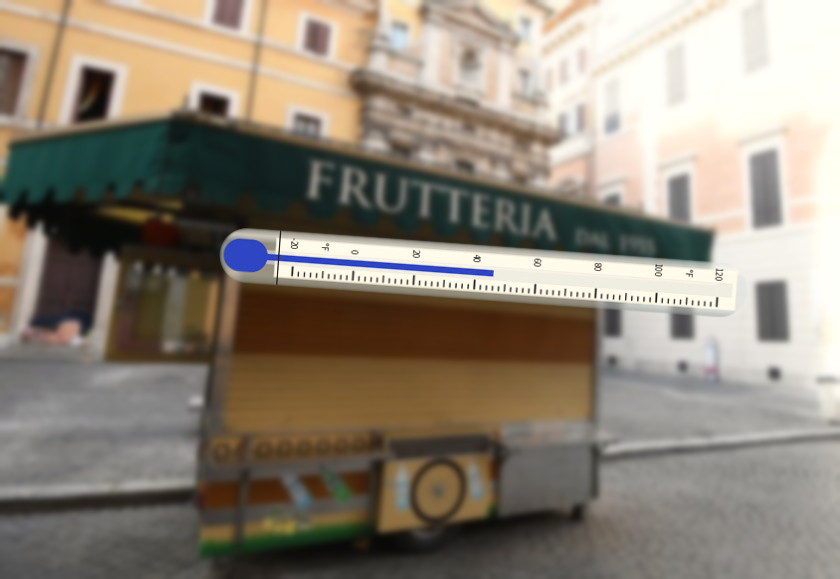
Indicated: value=46 unit=°F
